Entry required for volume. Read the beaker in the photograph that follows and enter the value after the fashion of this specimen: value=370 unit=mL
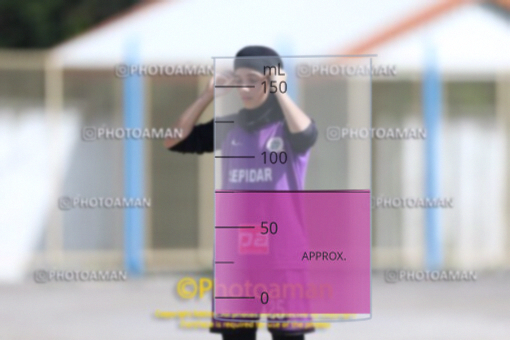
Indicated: value=75 unit=mL
